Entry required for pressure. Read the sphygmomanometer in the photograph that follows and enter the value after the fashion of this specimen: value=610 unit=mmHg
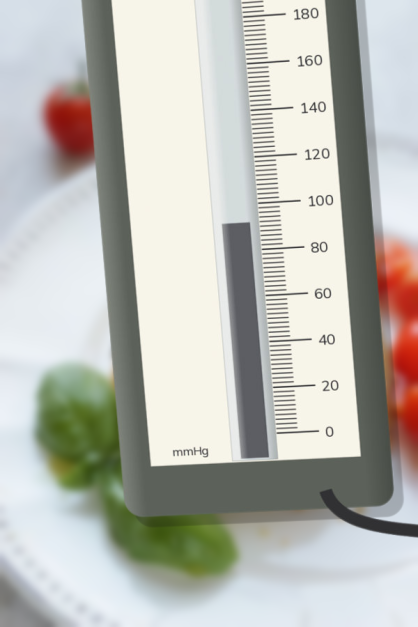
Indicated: value=92 unit=mmHg
